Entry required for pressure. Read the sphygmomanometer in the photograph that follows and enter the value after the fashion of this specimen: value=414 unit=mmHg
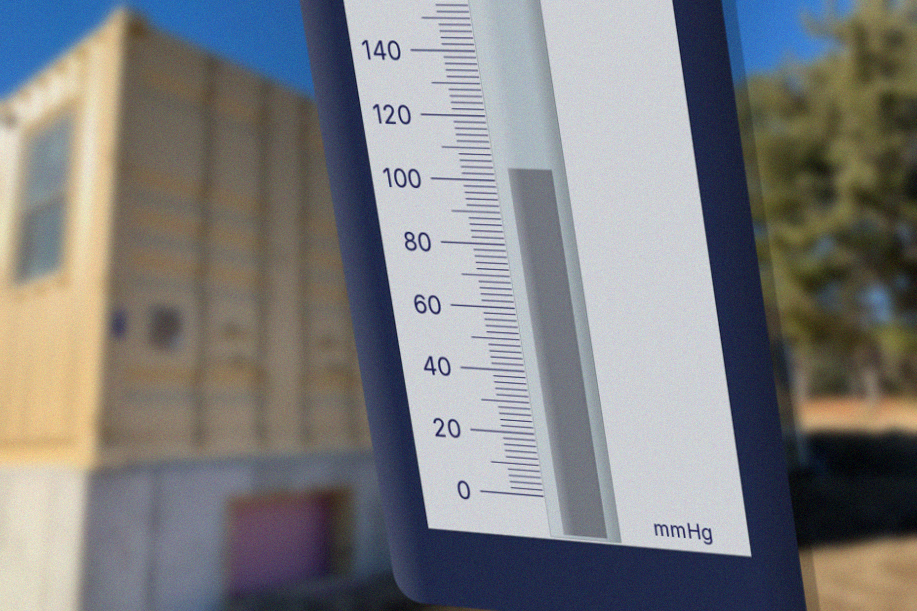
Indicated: value=104 unit=mmHg
